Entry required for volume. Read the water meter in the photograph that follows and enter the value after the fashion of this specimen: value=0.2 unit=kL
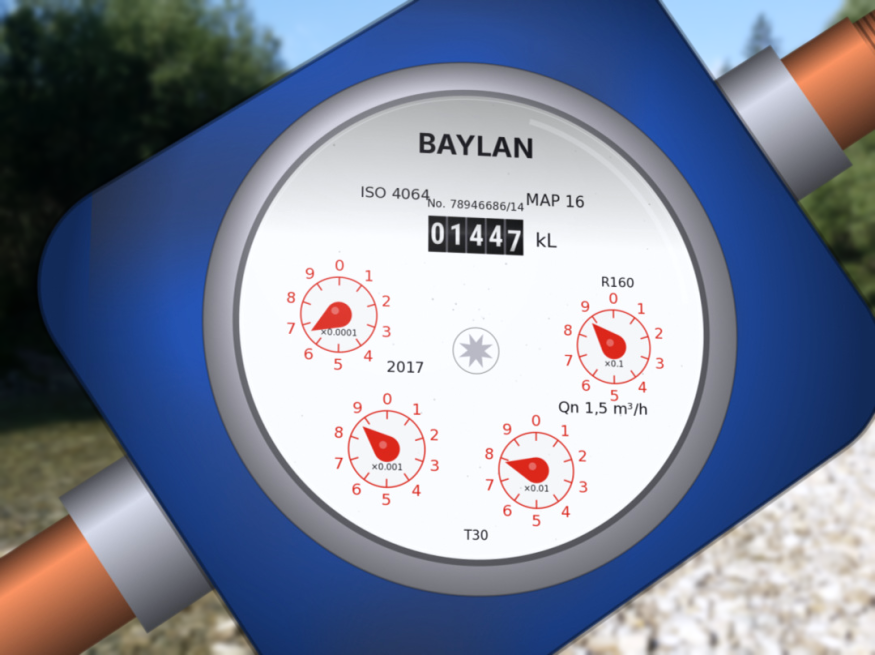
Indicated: value=1446.8786 unit=kL
